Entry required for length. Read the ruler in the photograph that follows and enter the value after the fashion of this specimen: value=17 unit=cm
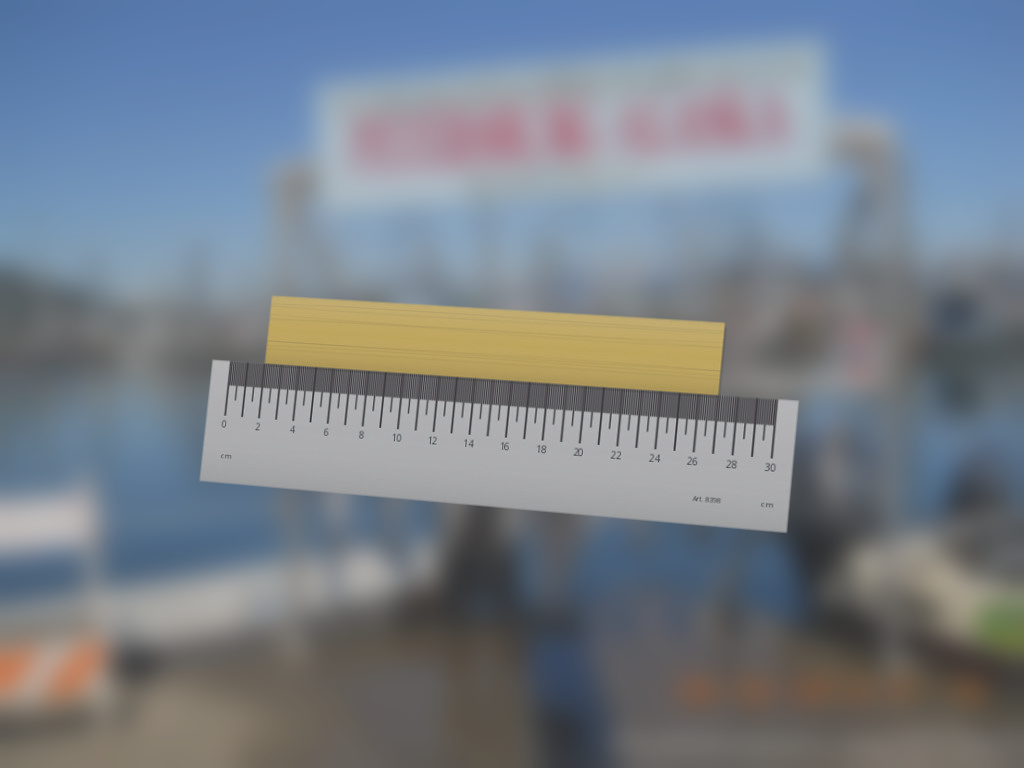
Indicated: value=25 unit=cm
